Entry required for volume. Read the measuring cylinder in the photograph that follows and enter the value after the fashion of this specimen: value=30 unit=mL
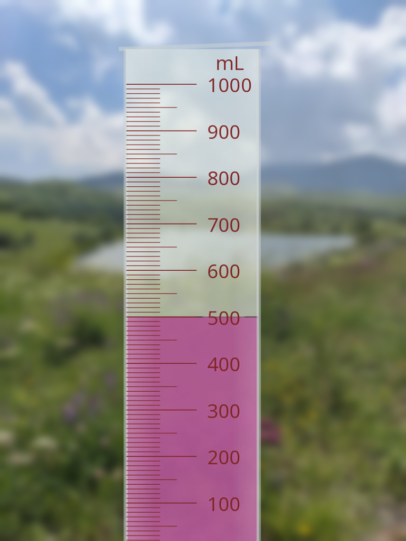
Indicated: value=500 unit=mL
